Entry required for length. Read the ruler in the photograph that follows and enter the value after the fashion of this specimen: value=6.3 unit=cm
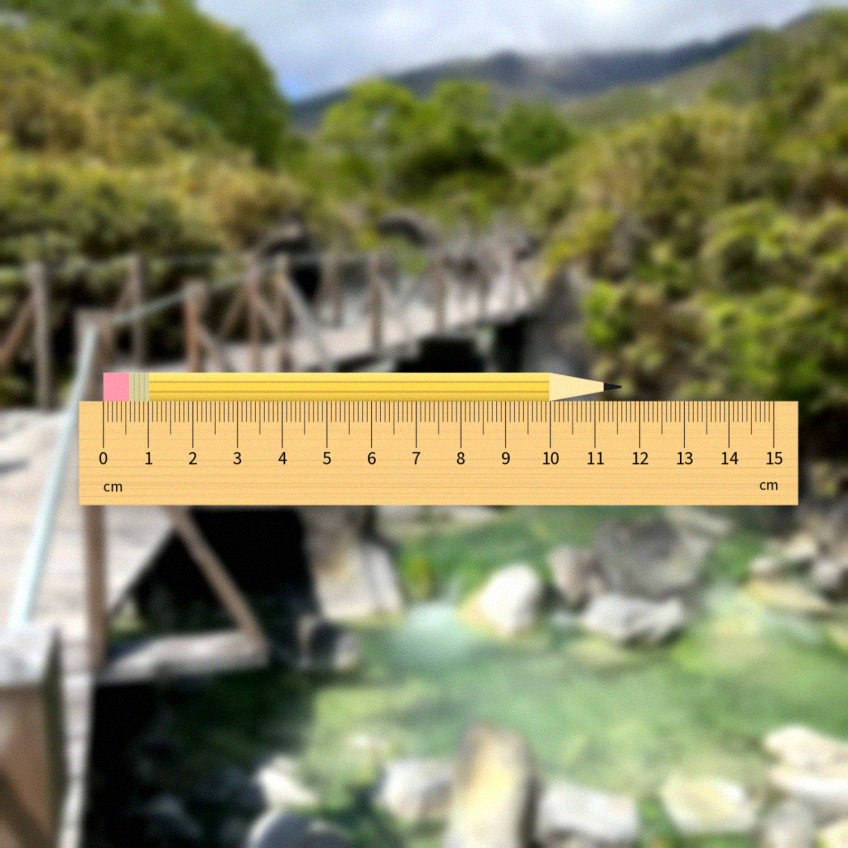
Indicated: value=11.6 unit=cm
